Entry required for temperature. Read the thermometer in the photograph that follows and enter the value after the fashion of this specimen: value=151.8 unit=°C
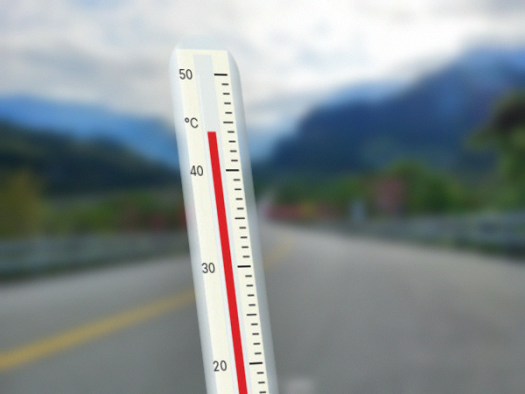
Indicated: value=44 unit=°C
